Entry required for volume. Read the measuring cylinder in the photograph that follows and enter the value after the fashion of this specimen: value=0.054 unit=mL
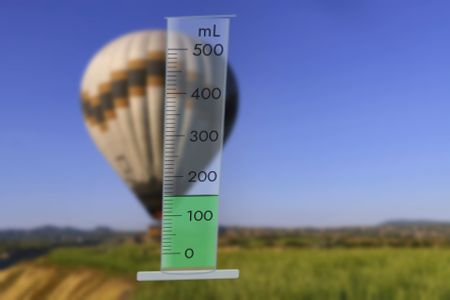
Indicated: value=150 unit=mL
